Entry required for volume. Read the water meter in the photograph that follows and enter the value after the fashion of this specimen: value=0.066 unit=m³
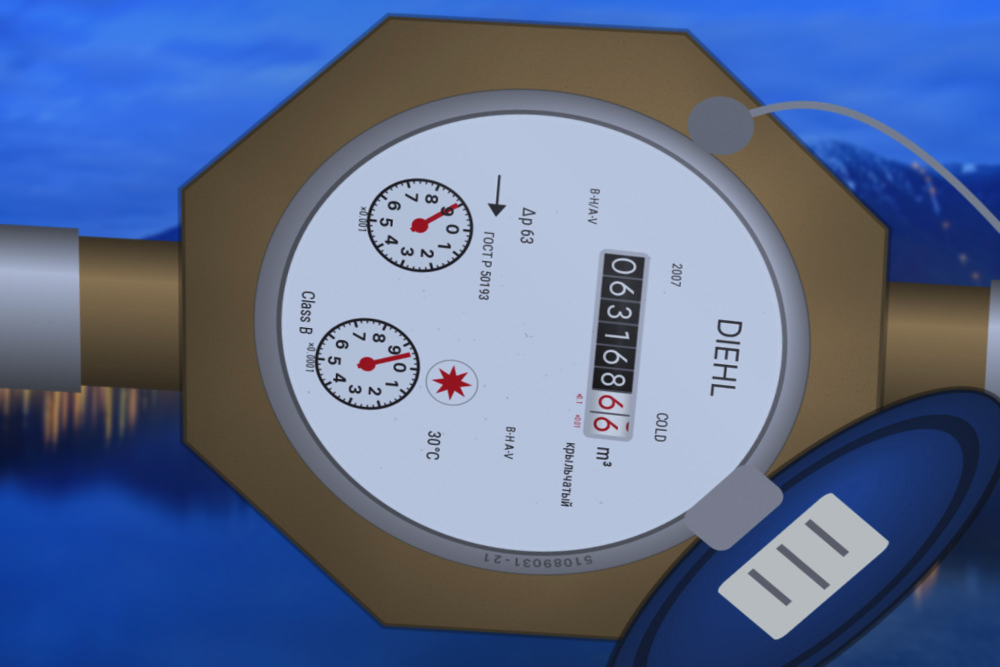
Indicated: value=63168.6589 unit=m³
